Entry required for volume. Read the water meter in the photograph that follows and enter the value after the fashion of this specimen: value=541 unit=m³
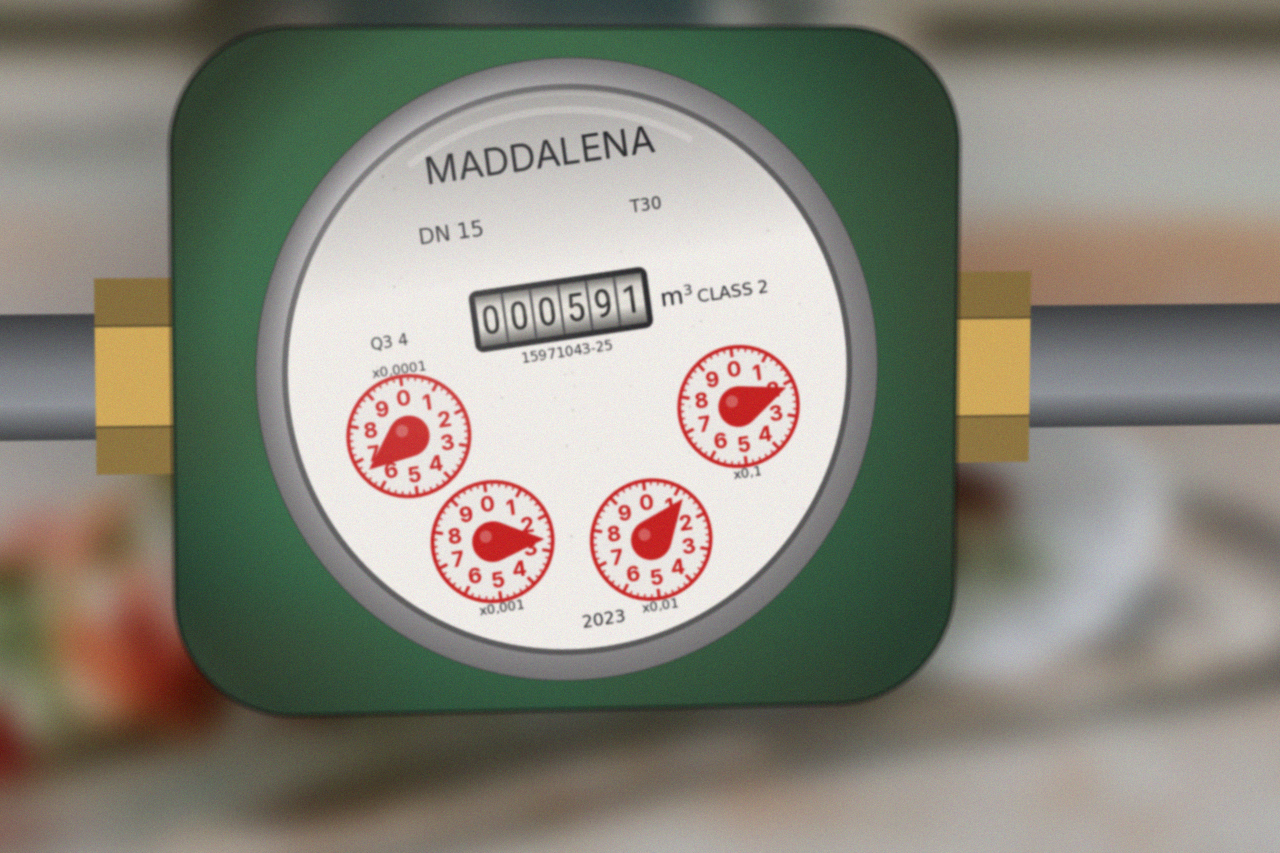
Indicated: value=591.2126 unit=m³
